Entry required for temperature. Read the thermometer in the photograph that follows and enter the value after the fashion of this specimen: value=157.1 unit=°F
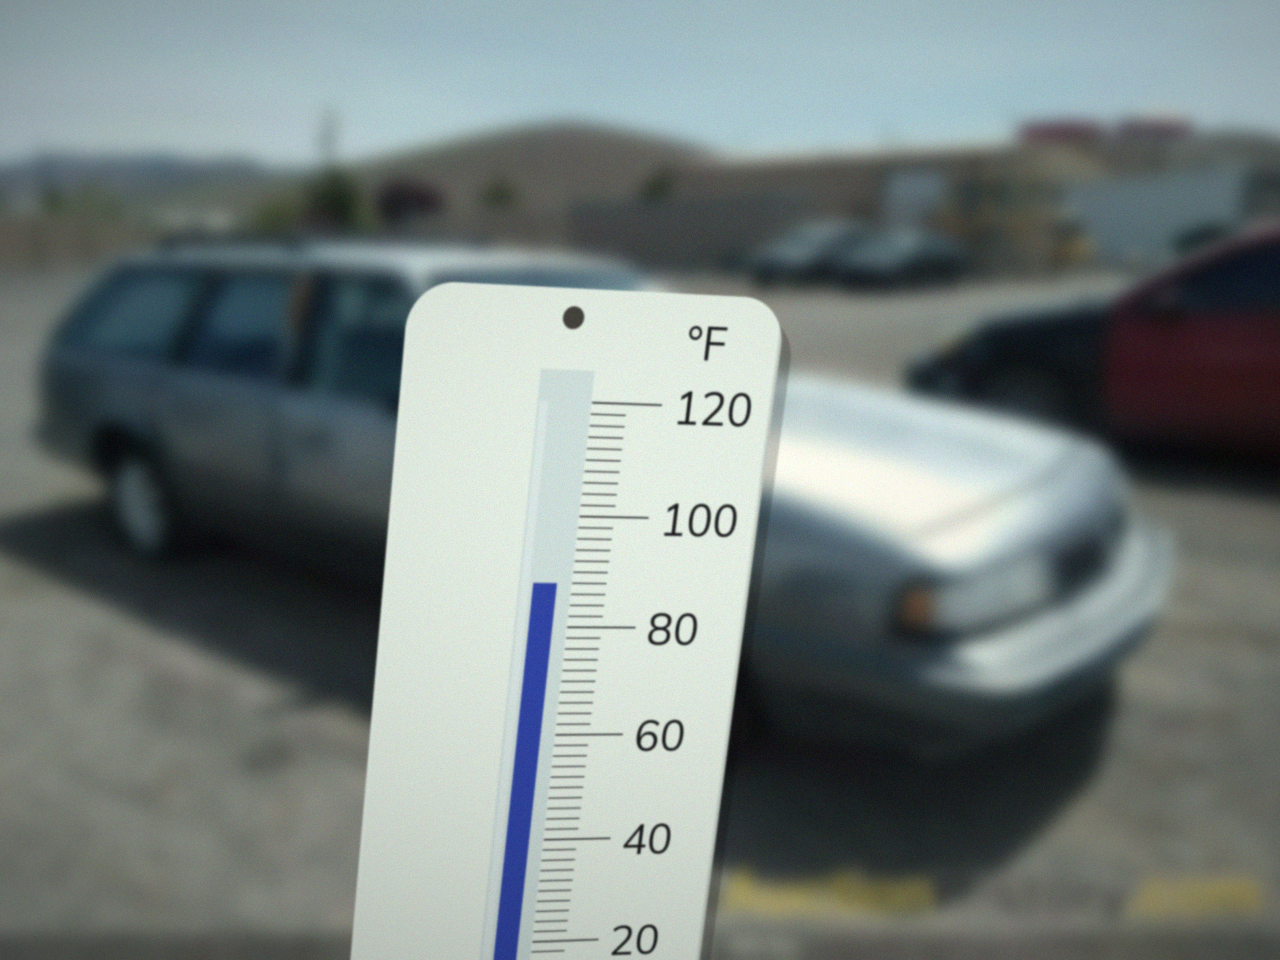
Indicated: value=88 unit=°F
